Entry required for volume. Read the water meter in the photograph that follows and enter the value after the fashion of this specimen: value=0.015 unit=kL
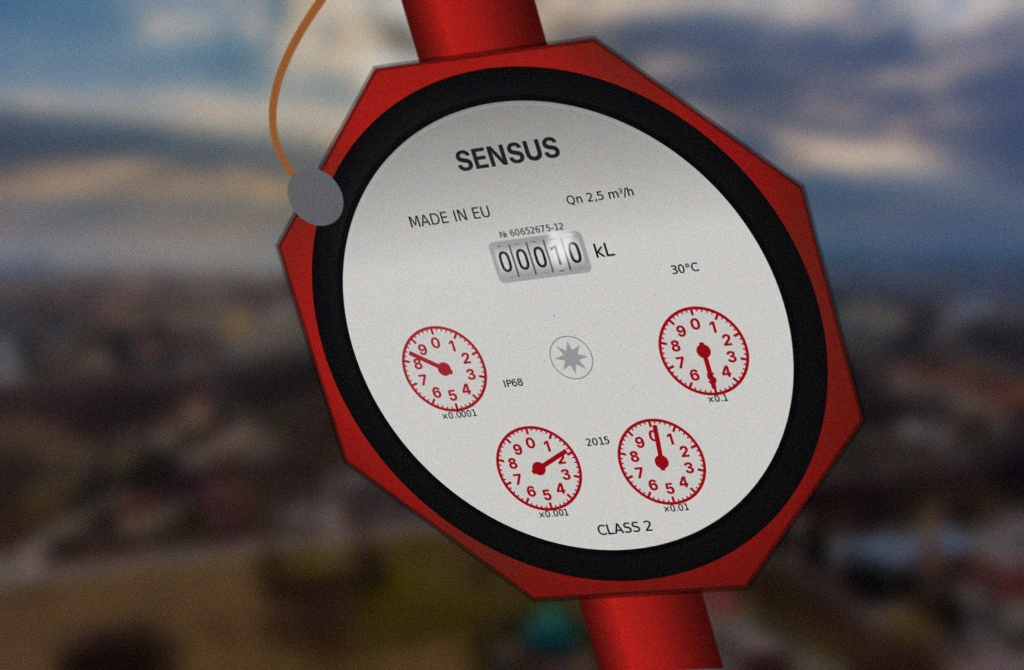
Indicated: value=10.5018 unit=kL
